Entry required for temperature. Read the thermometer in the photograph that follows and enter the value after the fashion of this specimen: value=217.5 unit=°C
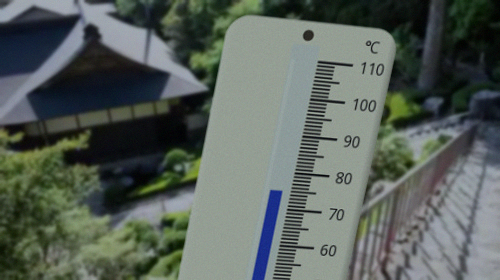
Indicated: value=75 unit=°C
